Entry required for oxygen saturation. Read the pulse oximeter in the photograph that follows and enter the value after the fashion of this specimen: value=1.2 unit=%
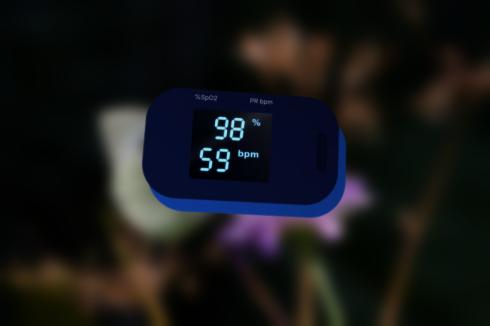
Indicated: value=98 unit=%
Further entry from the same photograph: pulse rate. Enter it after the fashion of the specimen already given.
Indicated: value=59 unit=bpm
